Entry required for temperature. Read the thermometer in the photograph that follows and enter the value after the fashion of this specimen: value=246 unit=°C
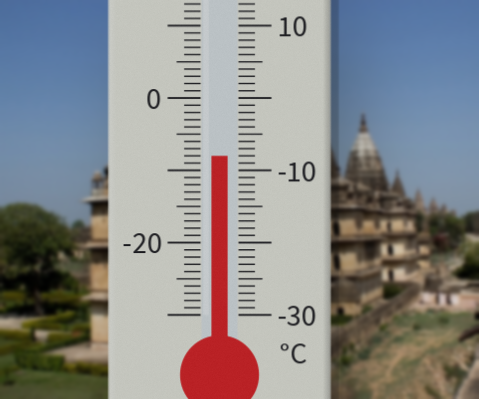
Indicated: value=-8 unit=°C
